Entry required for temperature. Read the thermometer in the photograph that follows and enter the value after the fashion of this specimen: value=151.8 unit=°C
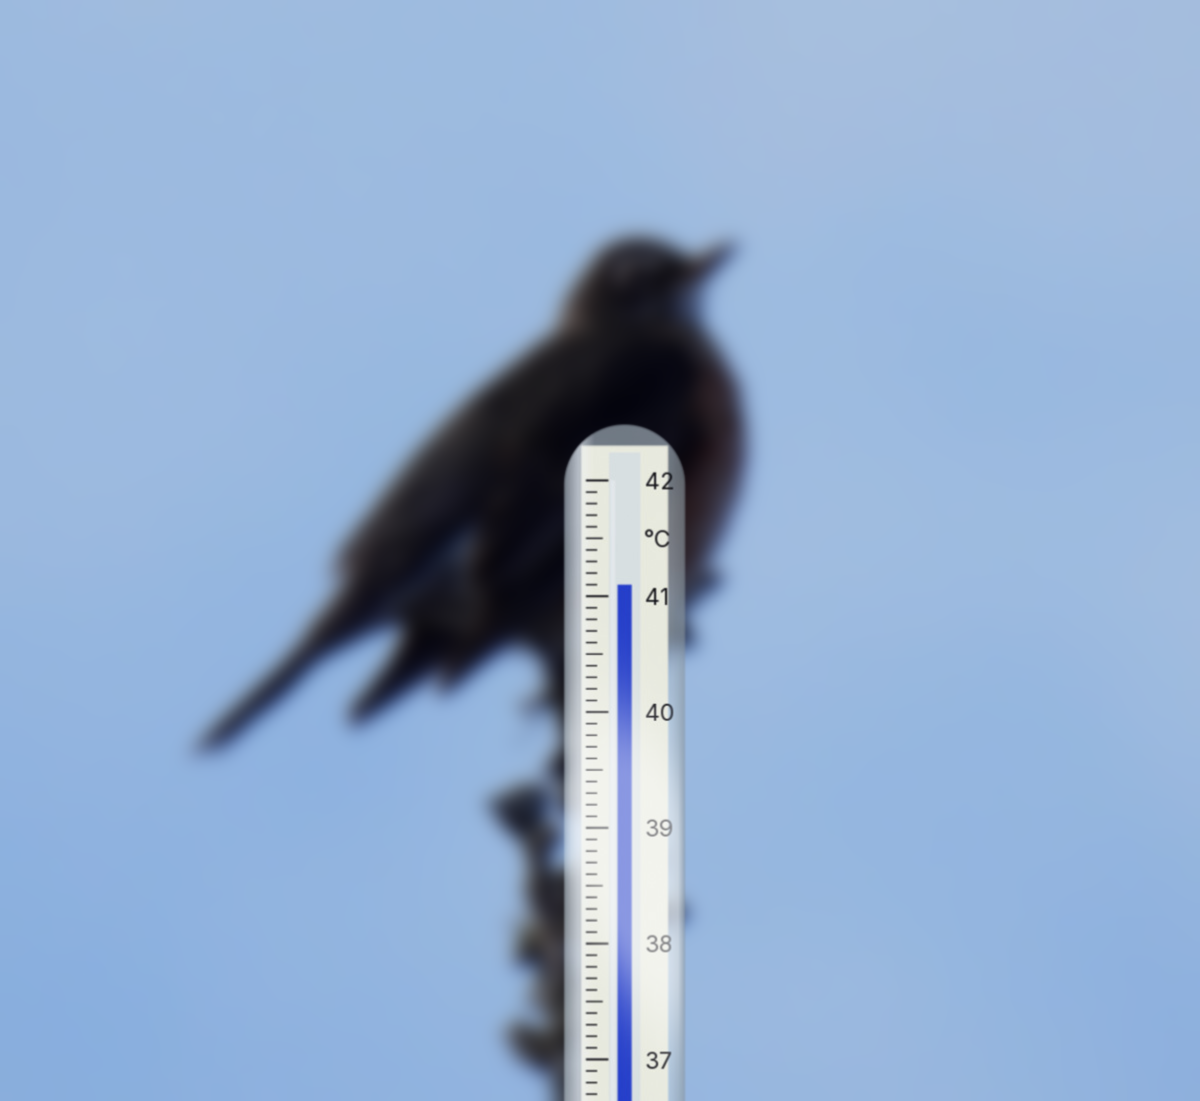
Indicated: value=41.1 unit=°C
